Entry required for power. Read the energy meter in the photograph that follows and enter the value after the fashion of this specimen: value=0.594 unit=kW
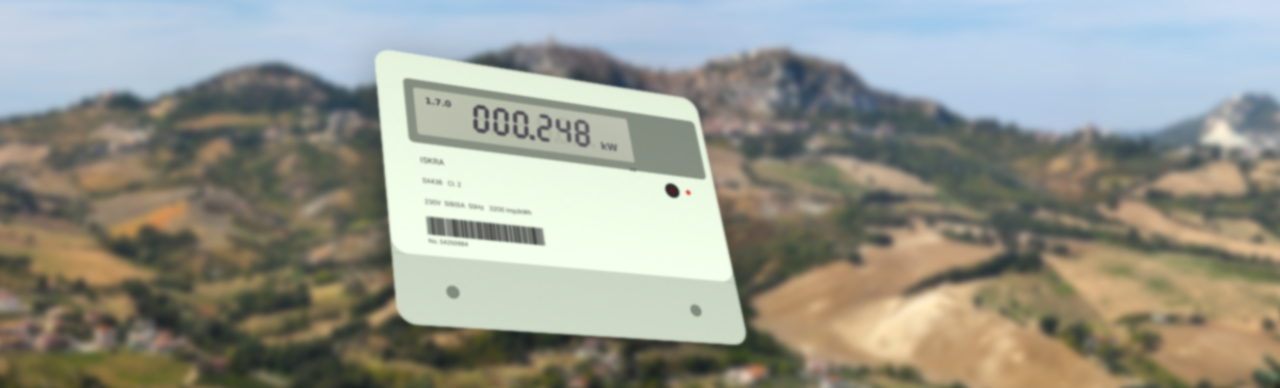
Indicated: value=0.248 unit=kW
